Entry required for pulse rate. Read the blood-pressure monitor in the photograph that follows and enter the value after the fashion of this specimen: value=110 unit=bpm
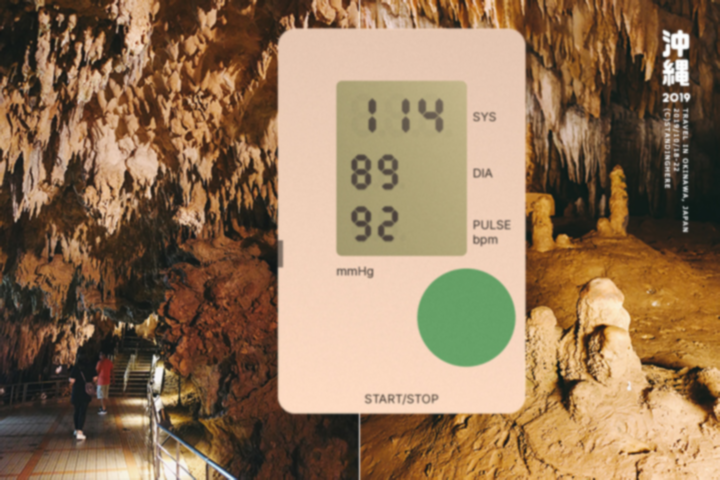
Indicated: value=92 unit=bpm
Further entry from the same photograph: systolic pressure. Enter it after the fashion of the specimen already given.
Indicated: value=114 unit=mmHg
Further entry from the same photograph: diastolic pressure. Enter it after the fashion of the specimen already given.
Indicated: value=89 unit=mmHg
